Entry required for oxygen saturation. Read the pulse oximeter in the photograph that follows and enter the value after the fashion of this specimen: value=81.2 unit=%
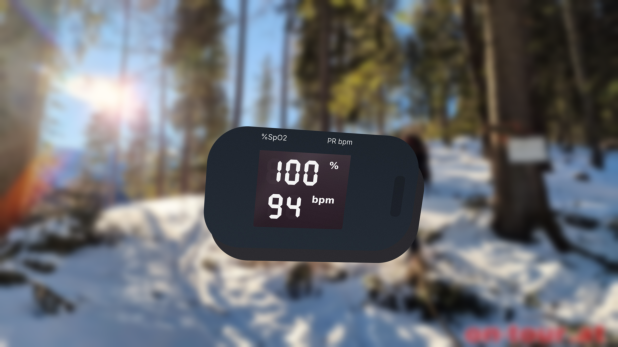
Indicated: value=100 unit=%
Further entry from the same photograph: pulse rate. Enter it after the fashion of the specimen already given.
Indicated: value=94 unit=bpm
